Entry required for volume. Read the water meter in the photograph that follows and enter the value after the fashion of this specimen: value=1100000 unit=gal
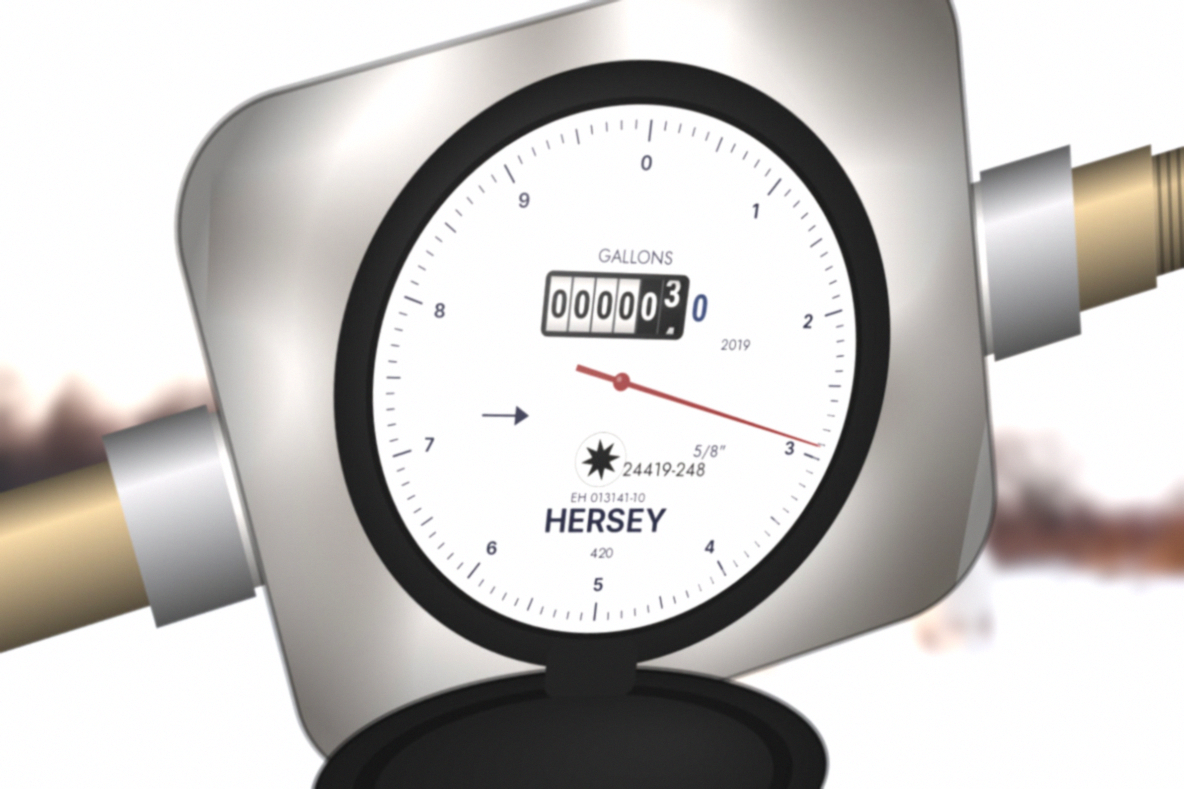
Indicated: value=32.9 unit=gal
